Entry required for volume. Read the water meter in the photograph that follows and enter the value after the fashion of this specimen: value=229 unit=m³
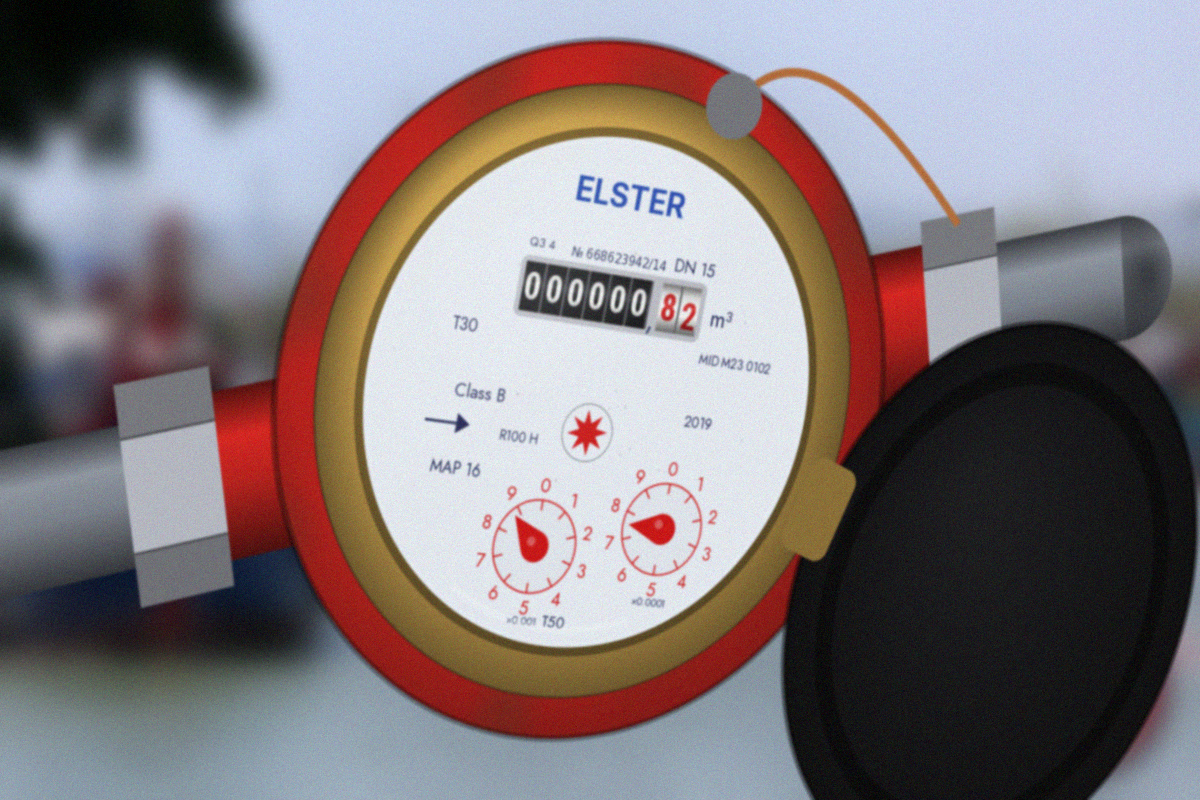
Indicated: value=0.8187 unit=m³
